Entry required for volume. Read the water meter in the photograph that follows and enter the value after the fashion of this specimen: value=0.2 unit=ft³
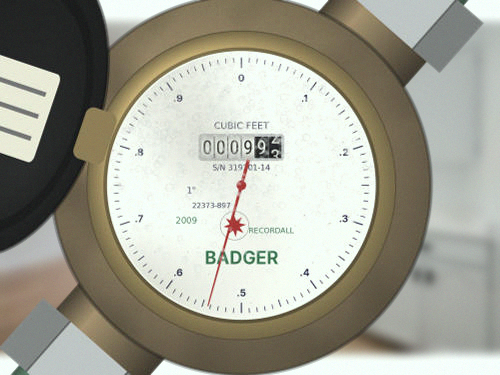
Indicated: value=992.54 unit=ft³
